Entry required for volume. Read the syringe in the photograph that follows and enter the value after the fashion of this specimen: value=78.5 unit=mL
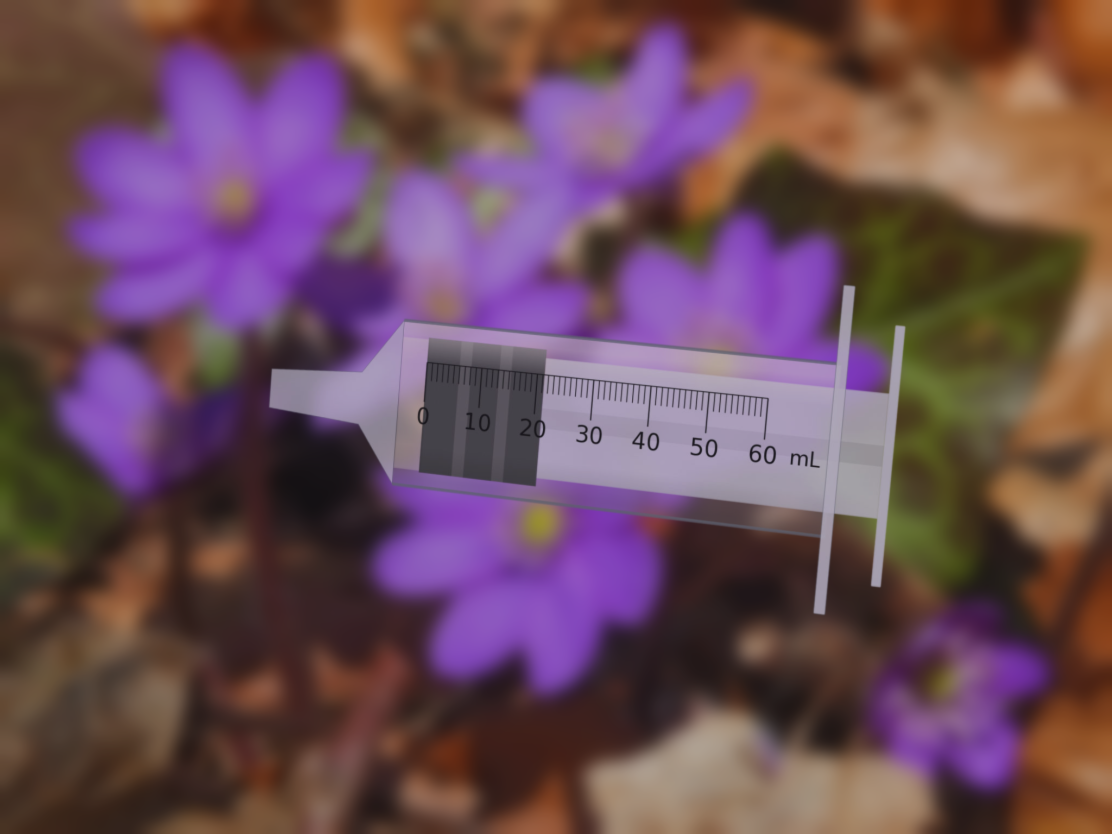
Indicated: value=0 unit=mL
